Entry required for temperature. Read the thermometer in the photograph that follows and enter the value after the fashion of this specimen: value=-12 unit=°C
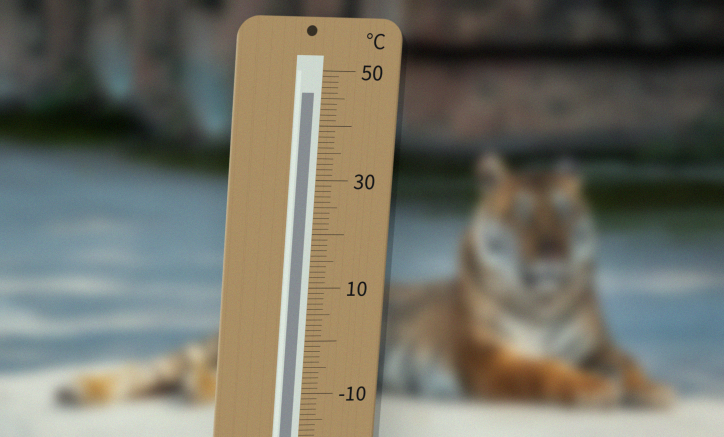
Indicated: value=46 unit=°C
